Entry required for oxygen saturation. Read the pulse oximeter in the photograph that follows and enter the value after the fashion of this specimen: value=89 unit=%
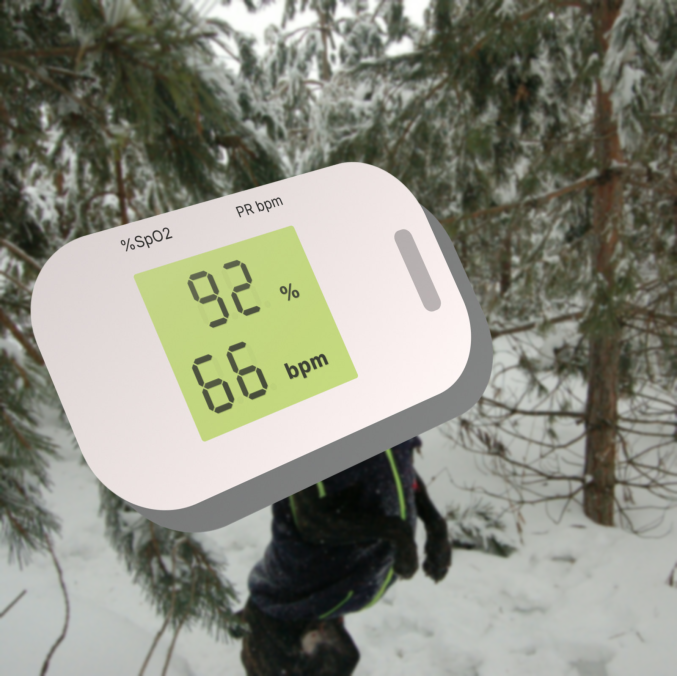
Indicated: value=92 unit=%
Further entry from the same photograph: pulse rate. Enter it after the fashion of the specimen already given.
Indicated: value=66 unit=bpm
